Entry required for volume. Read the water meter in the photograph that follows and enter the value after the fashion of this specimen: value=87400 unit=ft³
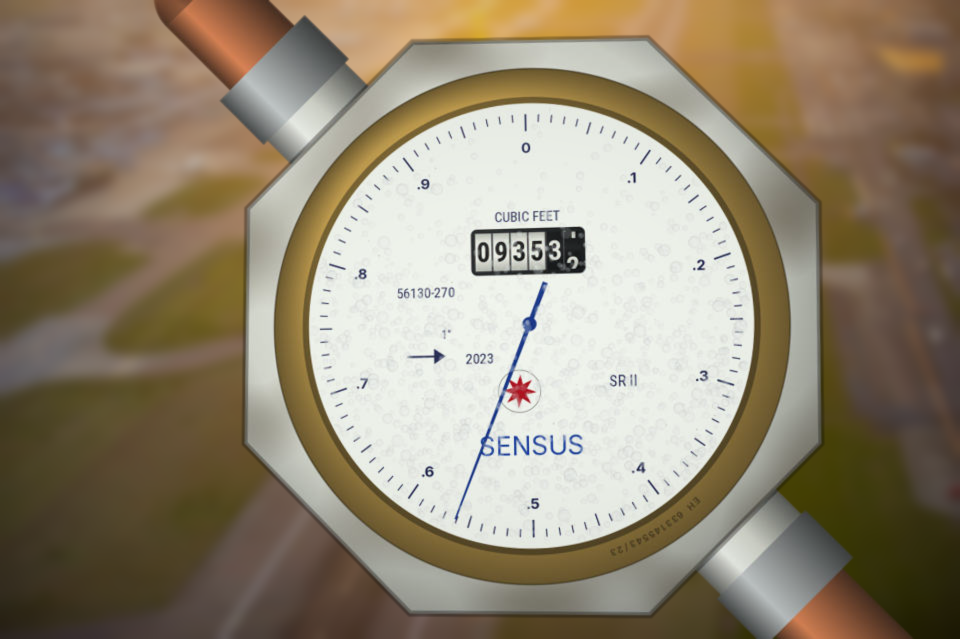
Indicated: value=93531.56 unit=ft³
